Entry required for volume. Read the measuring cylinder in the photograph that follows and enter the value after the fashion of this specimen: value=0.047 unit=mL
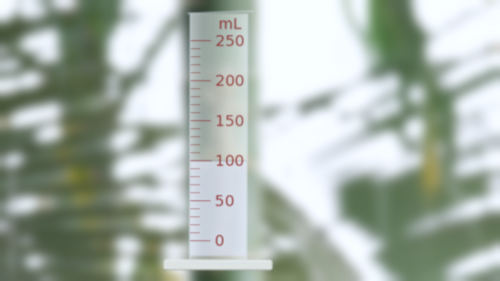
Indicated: value=100 unit=mL
